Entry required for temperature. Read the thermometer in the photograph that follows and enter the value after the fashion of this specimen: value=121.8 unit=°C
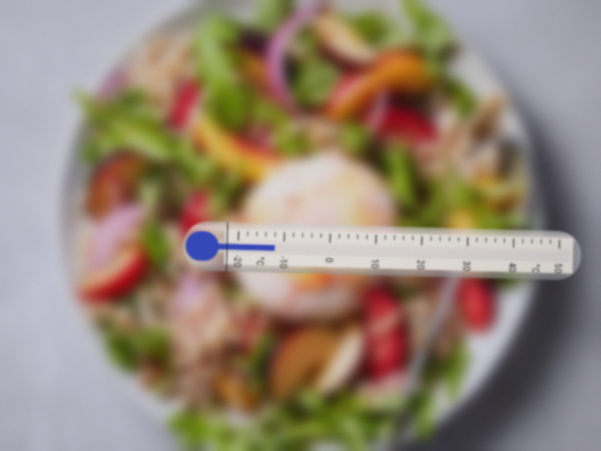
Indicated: value=-12 unit=°C
